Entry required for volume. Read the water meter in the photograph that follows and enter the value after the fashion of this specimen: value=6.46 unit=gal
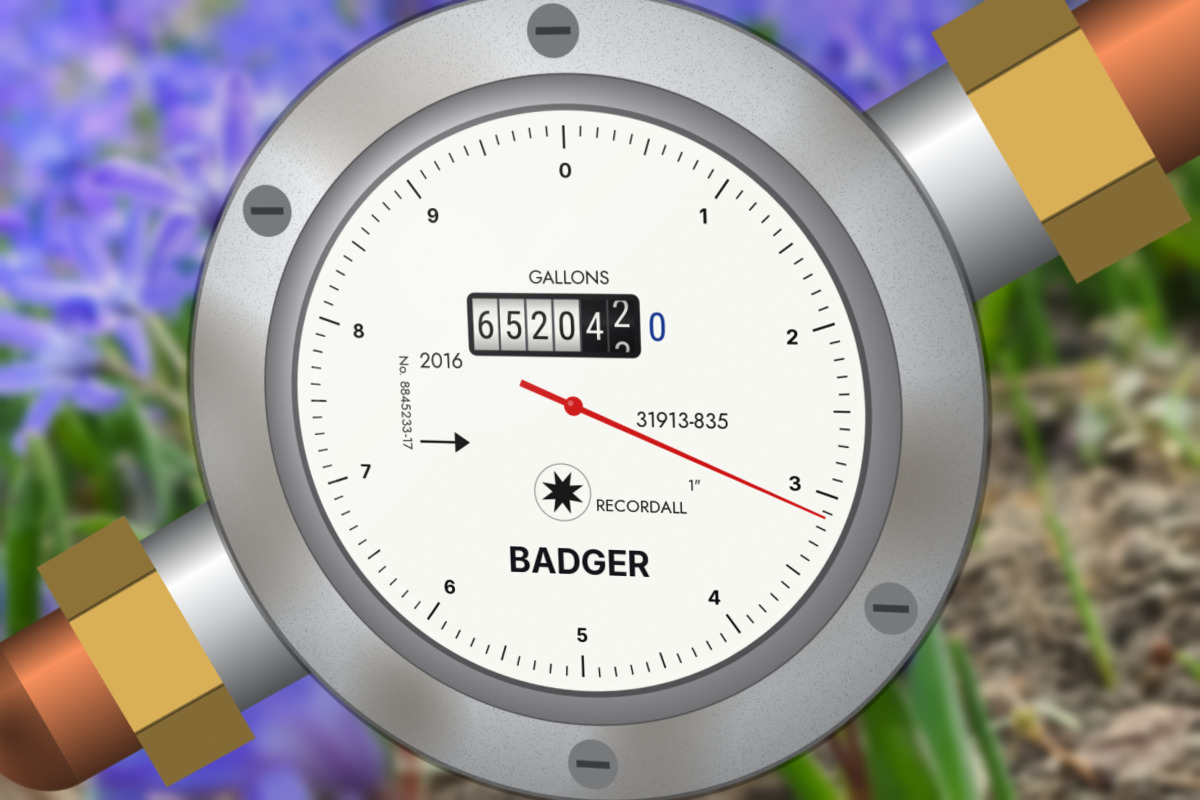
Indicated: value=6520423.1 unit=gal
